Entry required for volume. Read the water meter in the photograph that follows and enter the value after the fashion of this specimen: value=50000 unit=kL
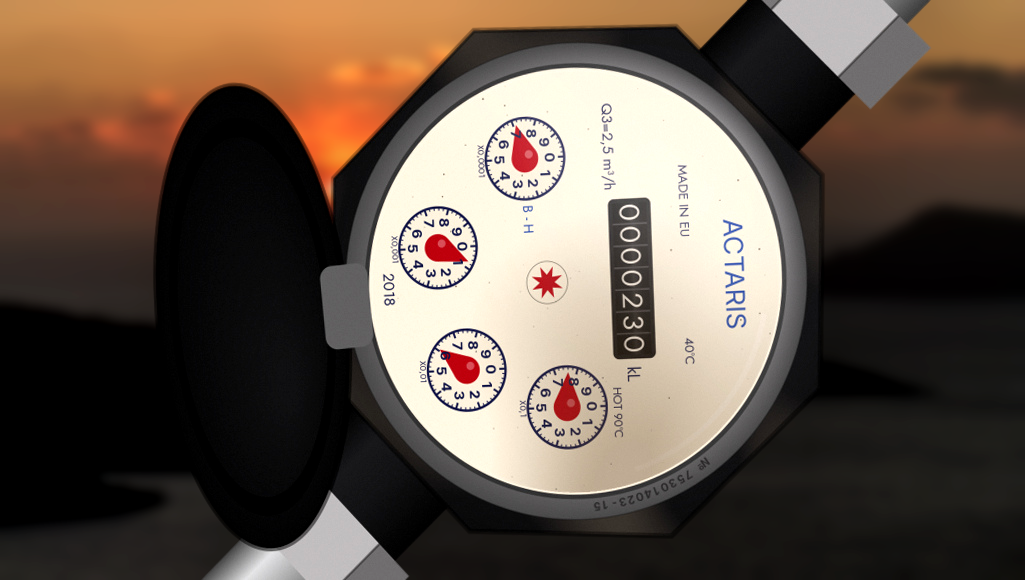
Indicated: value=230.7607 unit=kL
